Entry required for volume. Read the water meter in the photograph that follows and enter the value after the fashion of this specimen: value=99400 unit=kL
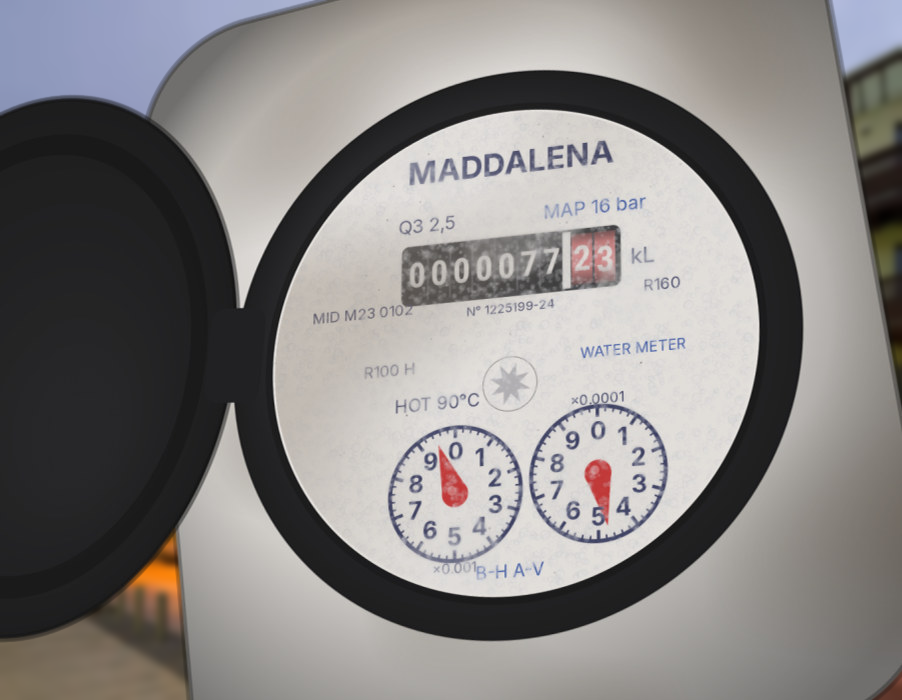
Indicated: value=77.2294 unit=kL
